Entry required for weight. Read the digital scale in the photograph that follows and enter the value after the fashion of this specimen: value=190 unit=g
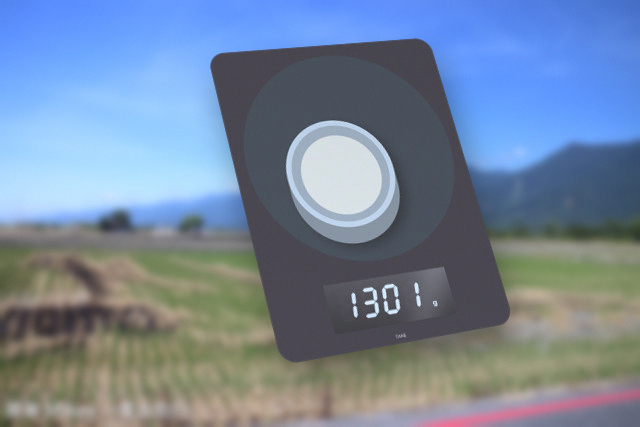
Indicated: value=1301 unit=g
